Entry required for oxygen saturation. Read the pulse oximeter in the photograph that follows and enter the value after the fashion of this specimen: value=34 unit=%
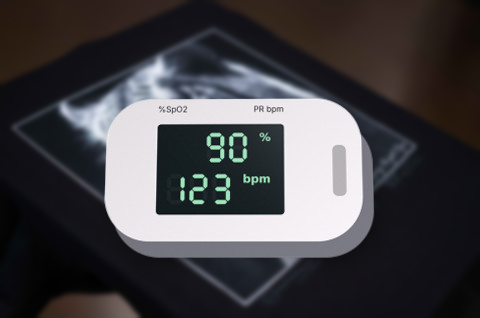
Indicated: value=90 unit=%
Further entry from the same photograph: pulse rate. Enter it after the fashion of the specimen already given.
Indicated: value=123 unit=bpm
